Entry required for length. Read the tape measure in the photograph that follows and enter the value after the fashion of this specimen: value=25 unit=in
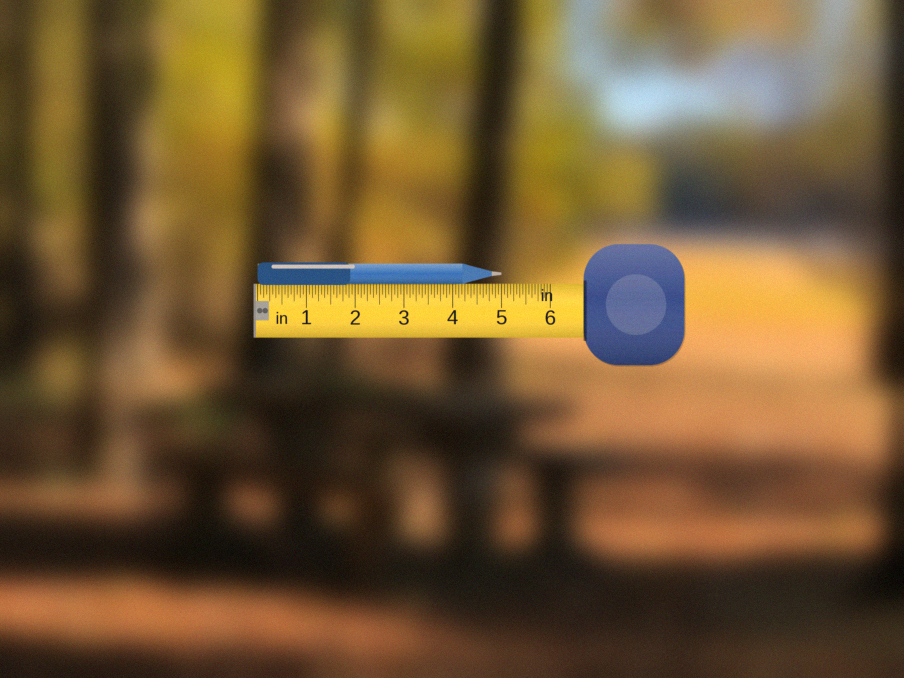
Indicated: value=5 unit=in
